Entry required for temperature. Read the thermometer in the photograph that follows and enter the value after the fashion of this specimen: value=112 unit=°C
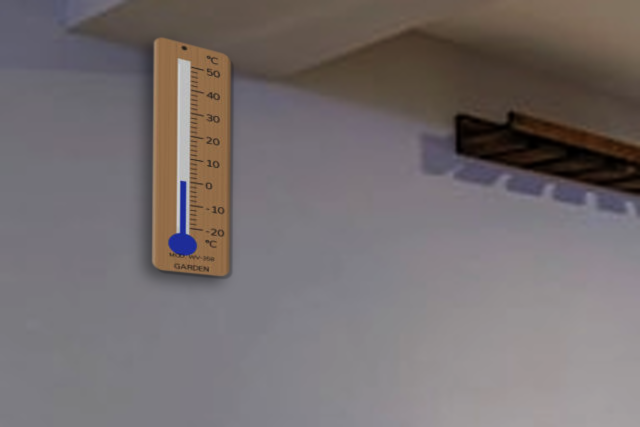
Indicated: value=0 unit=°C
